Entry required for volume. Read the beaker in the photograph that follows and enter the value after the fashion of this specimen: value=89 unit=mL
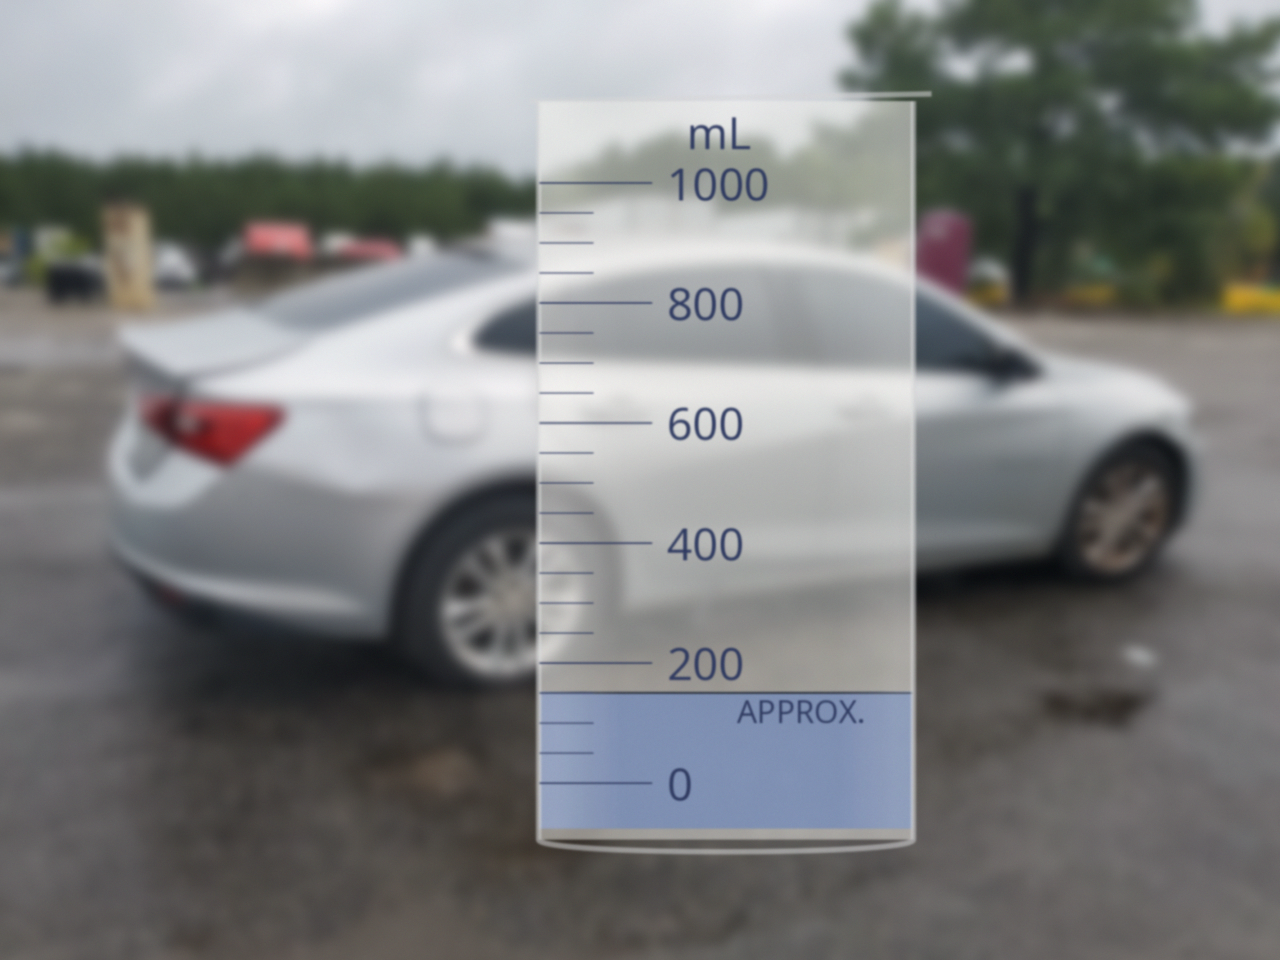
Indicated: value=150 unit=mL
